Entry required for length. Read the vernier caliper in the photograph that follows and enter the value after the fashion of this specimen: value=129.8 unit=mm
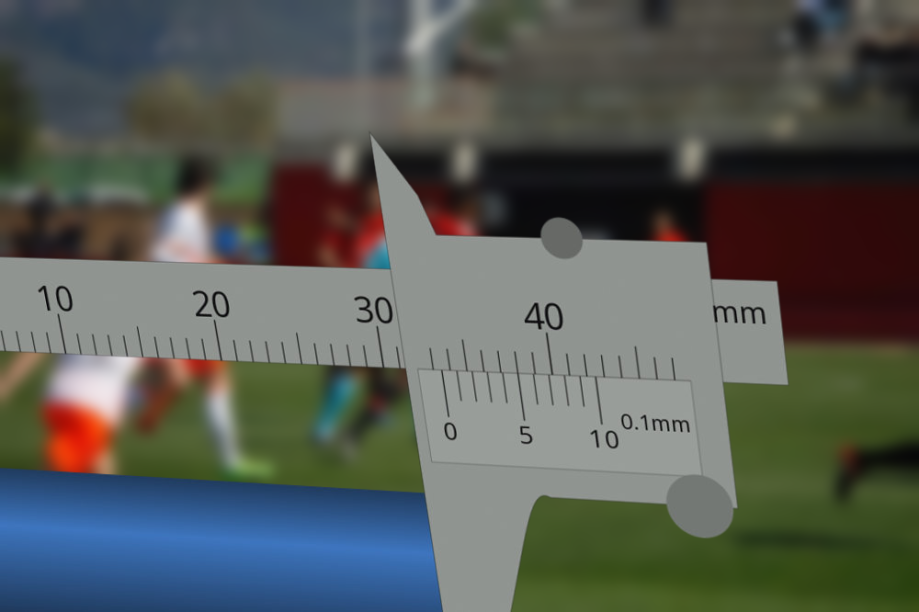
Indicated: value=33.5 unit=mm
